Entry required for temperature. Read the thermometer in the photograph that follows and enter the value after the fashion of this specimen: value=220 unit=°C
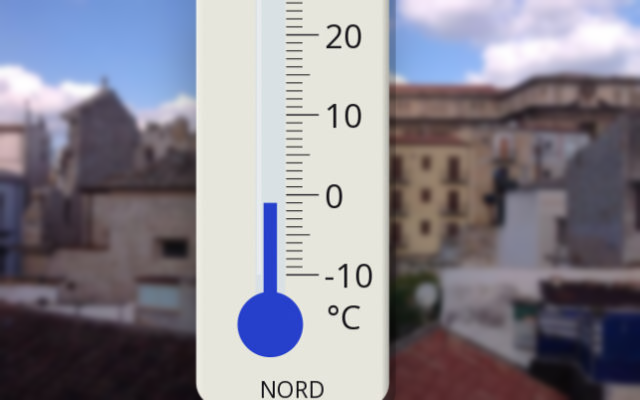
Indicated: value=-1 unit=°C
